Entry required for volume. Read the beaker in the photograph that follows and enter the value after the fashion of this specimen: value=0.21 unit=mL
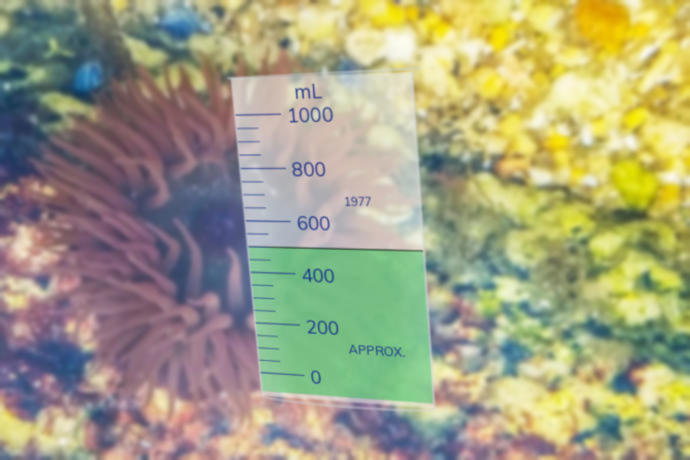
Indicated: value=500 unit=mL
